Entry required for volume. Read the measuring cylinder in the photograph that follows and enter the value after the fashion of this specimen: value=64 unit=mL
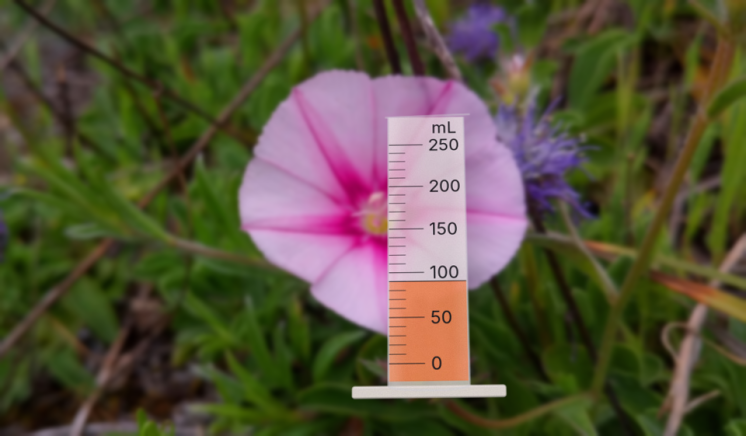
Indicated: value=90 unit=mL
